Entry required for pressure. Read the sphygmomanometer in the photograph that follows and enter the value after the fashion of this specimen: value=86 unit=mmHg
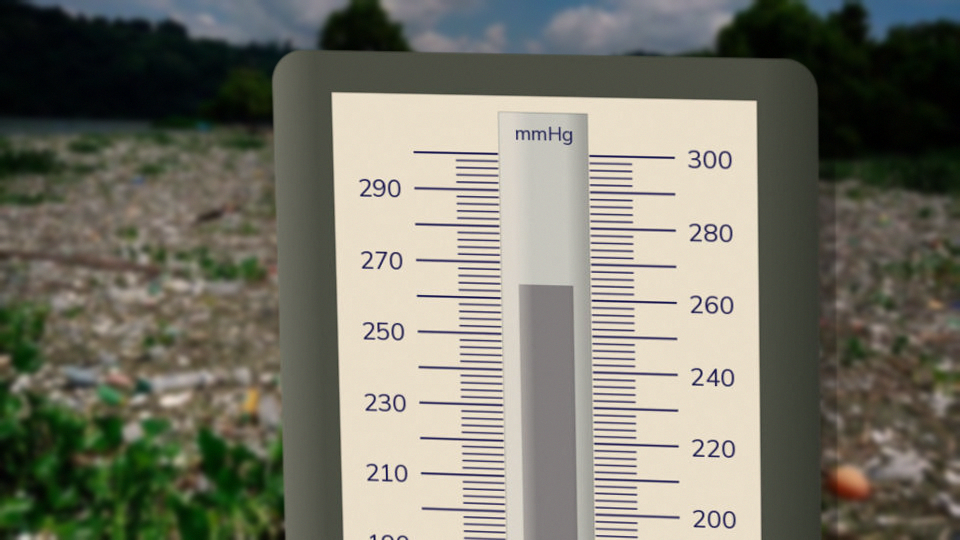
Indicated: value=264 unit=mmHg
